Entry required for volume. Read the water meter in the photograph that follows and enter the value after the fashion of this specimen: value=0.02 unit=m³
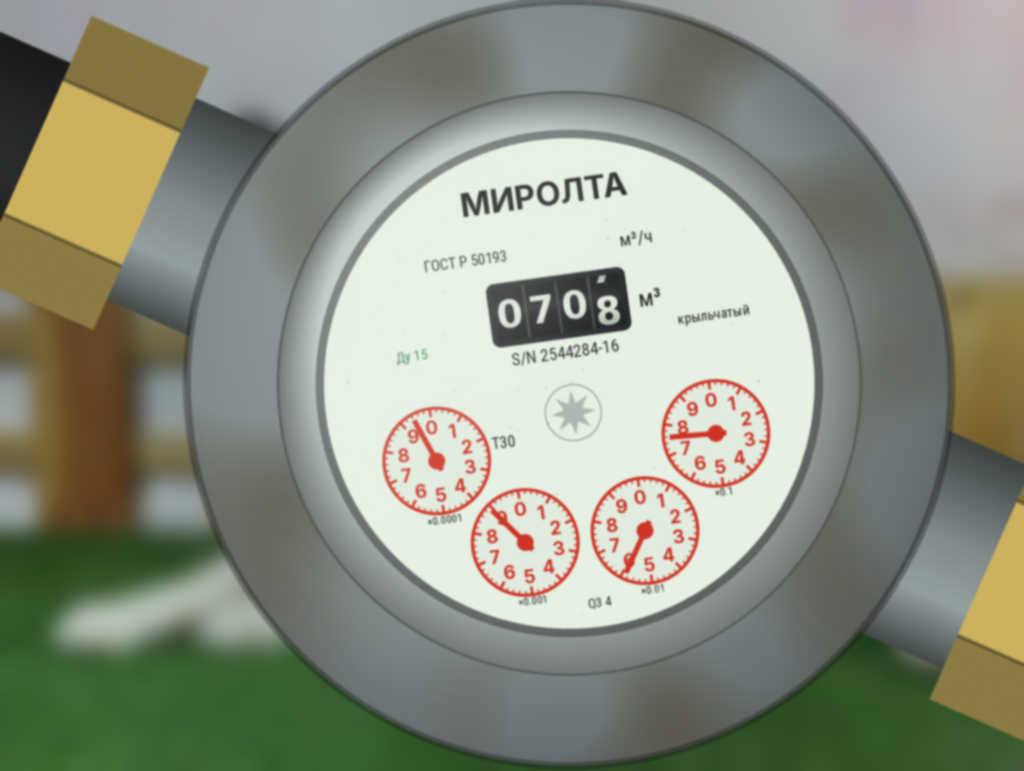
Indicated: value=707.7589 unit=m³
